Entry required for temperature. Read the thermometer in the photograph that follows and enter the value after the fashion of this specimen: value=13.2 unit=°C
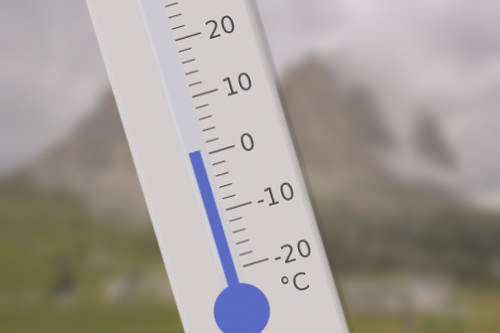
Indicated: value=1 unit=°C
